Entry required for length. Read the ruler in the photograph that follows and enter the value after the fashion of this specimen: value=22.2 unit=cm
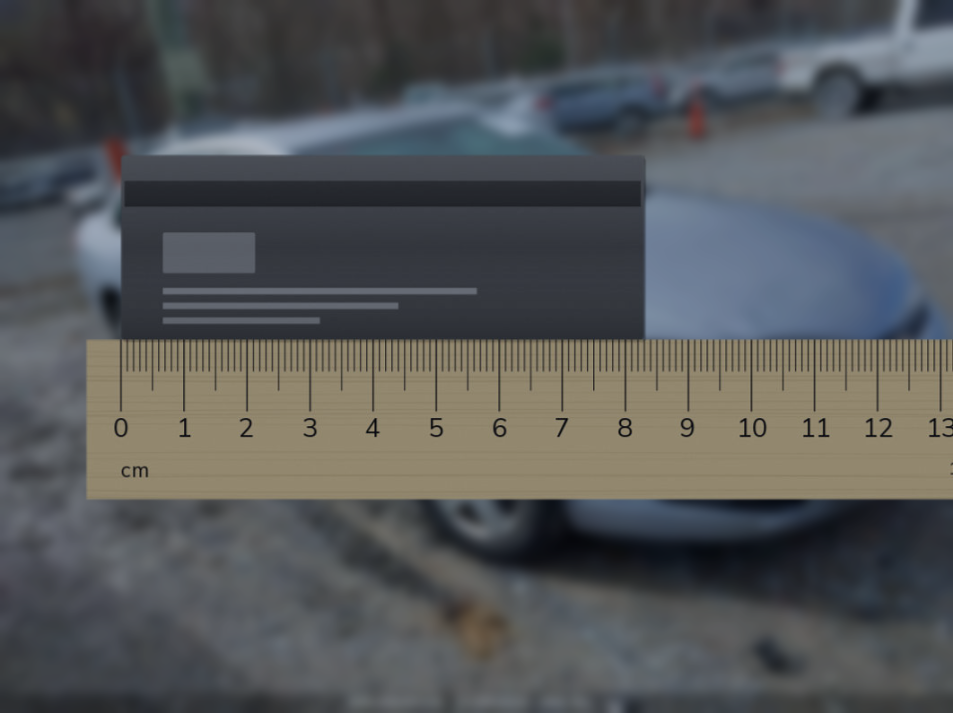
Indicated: value=8.3 unit=cm
